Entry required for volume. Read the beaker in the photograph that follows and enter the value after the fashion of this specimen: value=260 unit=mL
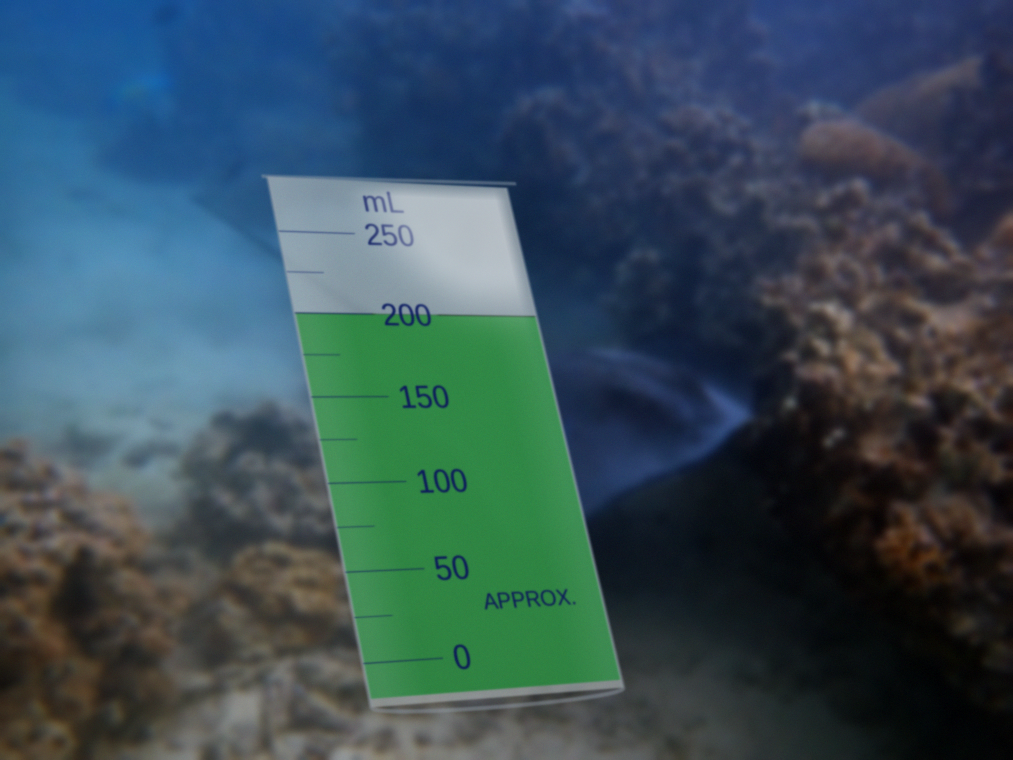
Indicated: value=200 unit=mL
